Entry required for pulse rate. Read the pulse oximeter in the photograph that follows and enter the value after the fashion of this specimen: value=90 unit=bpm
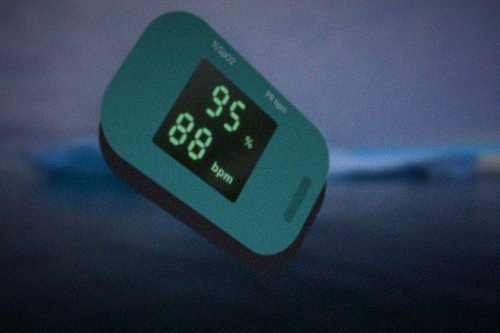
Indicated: value=88 unit=bpm
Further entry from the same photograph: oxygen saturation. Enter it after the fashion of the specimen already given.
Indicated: value=95 unit=%
